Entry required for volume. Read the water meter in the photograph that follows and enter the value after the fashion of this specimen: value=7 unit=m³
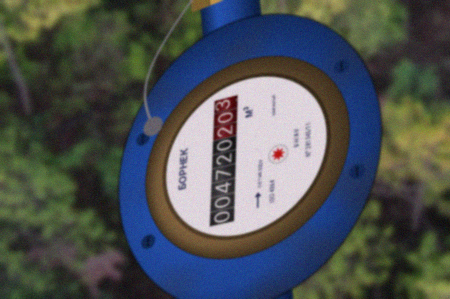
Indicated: value=4720.203 unit=m³
